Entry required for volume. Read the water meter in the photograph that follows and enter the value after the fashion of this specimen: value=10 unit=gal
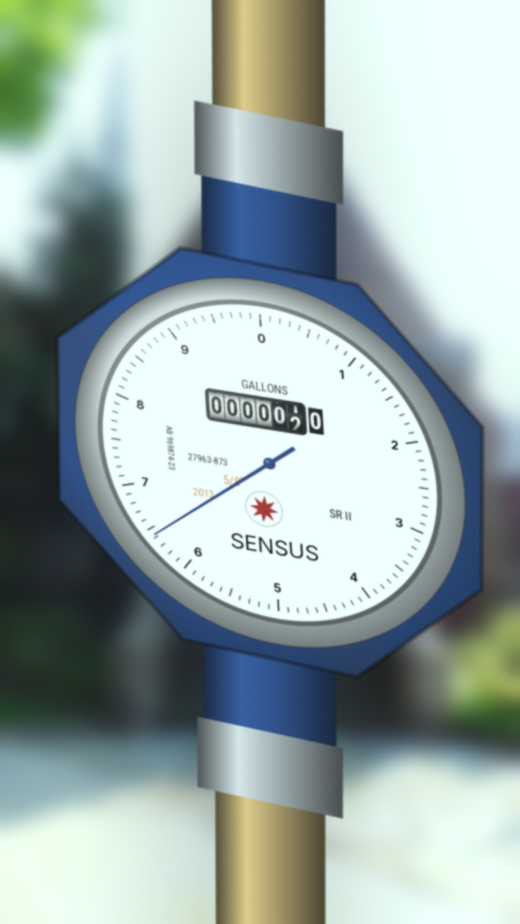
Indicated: value=16.4 unit=gal
